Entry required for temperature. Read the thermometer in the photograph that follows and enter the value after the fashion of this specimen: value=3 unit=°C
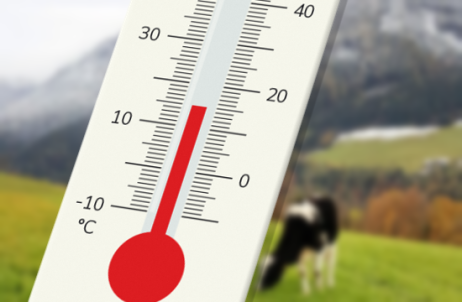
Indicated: value=15 unit=°C
